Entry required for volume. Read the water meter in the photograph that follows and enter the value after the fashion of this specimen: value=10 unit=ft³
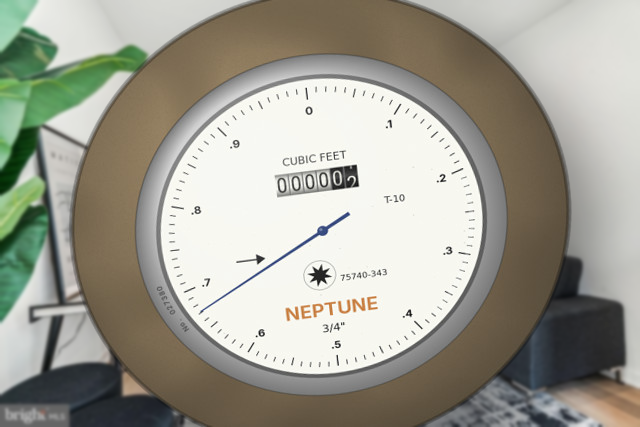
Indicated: value=1.67 unit=ft³
